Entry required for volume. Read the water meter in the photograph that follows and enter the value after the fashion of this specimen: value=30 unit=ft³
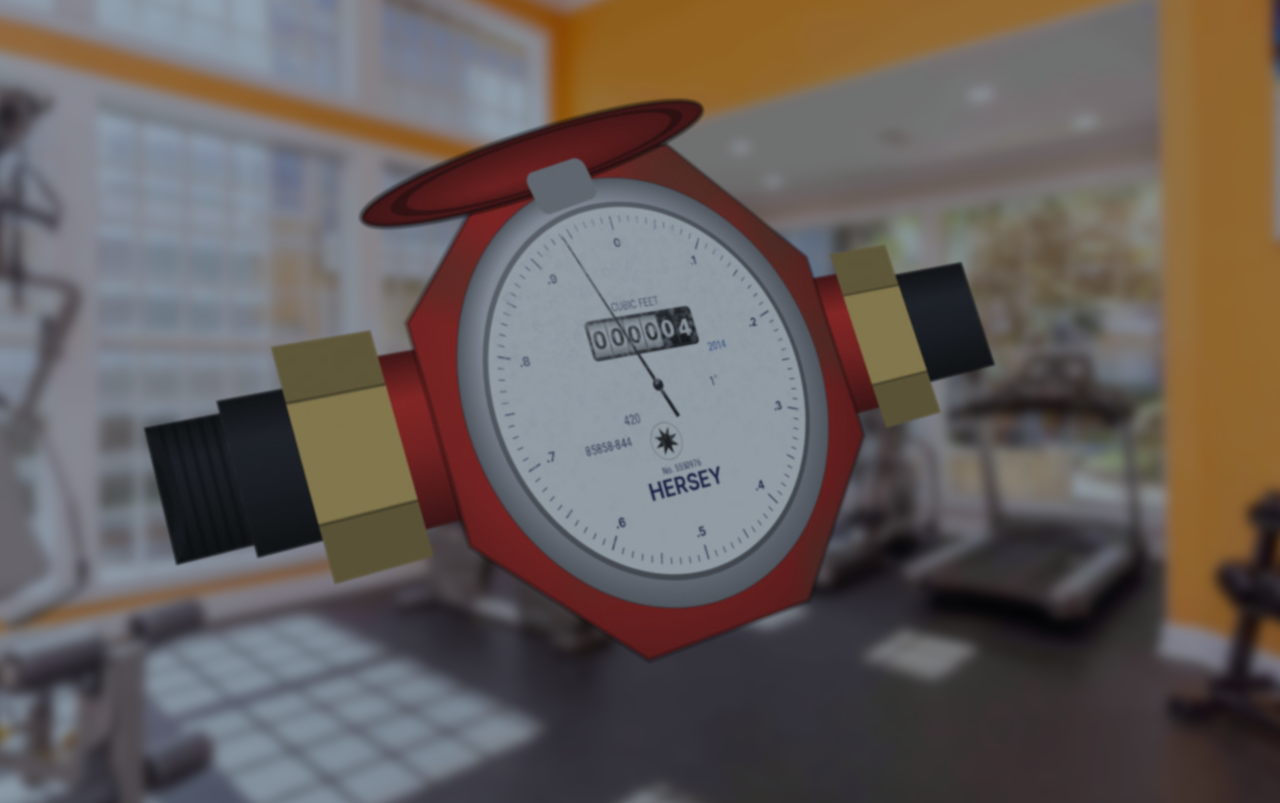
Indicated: value=3.94 unit=ft³
